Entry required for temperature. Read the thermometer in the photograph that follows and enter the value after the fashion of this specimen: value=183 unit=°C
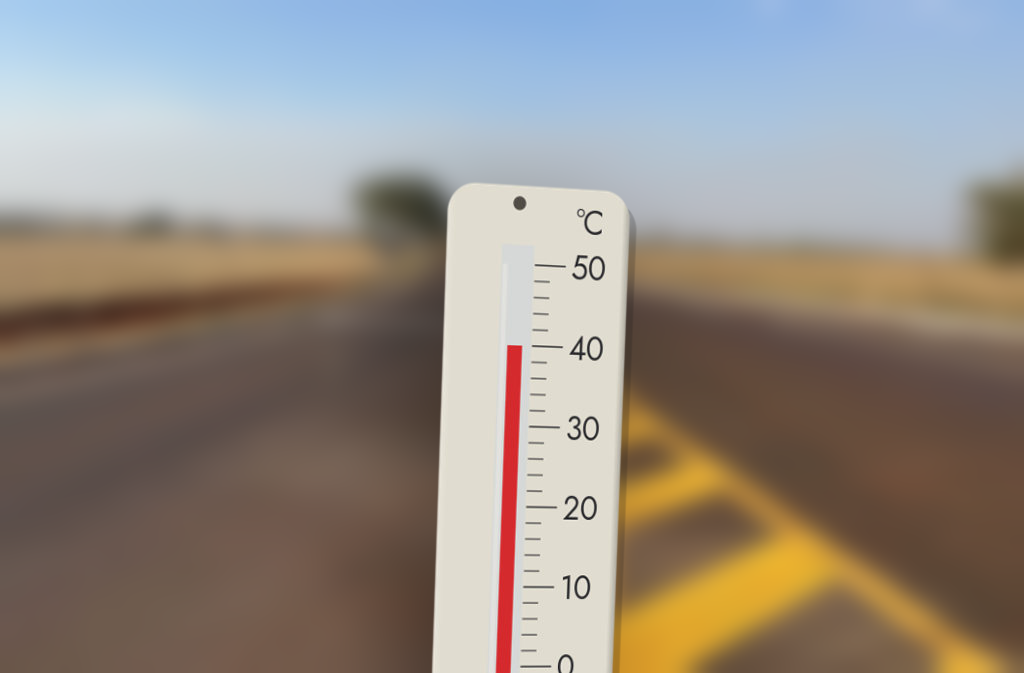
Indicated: value=40 unit=°C
